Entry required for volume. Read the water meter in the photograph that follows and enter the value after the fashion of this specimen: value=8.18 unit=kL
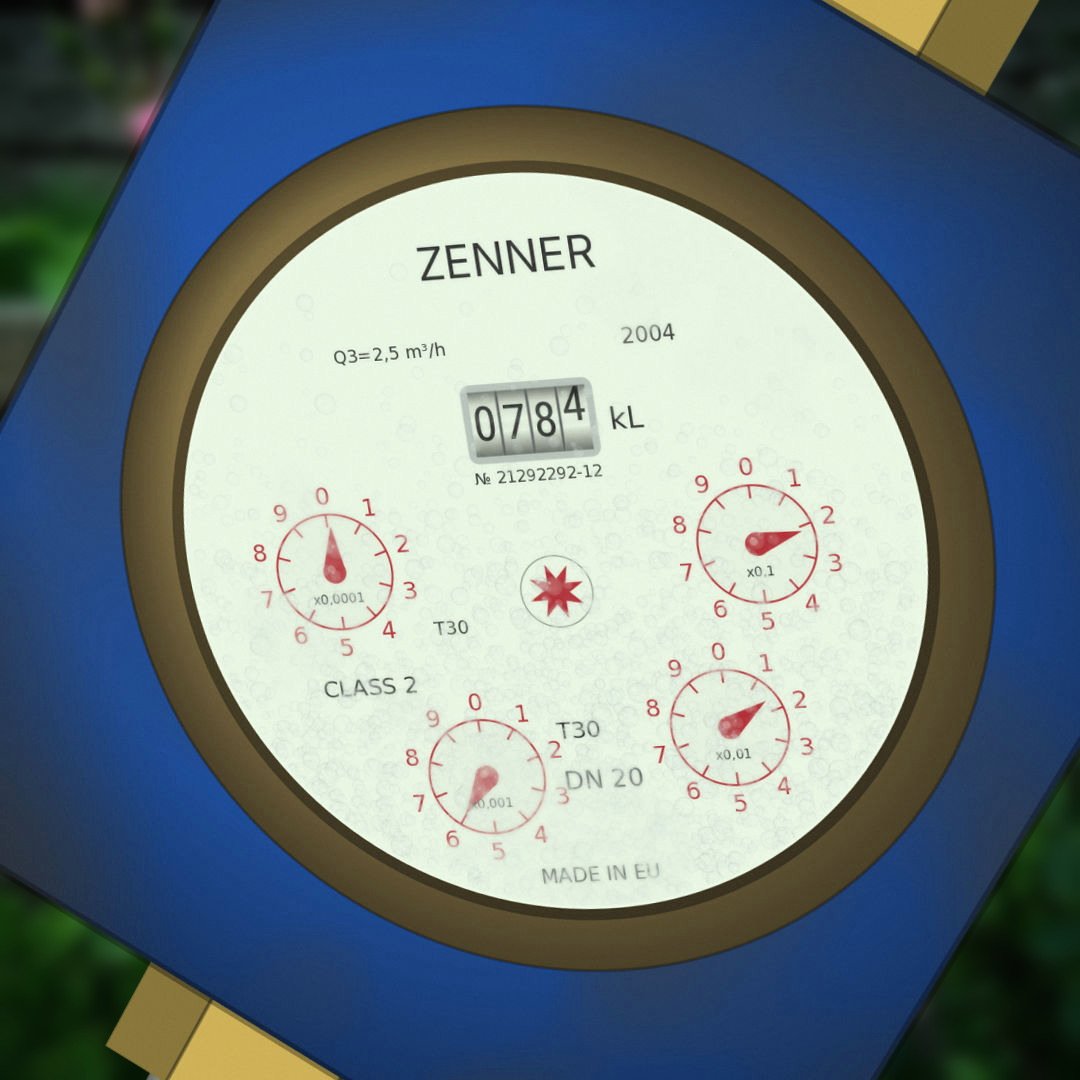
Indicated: value=784.2160 unit=kL
